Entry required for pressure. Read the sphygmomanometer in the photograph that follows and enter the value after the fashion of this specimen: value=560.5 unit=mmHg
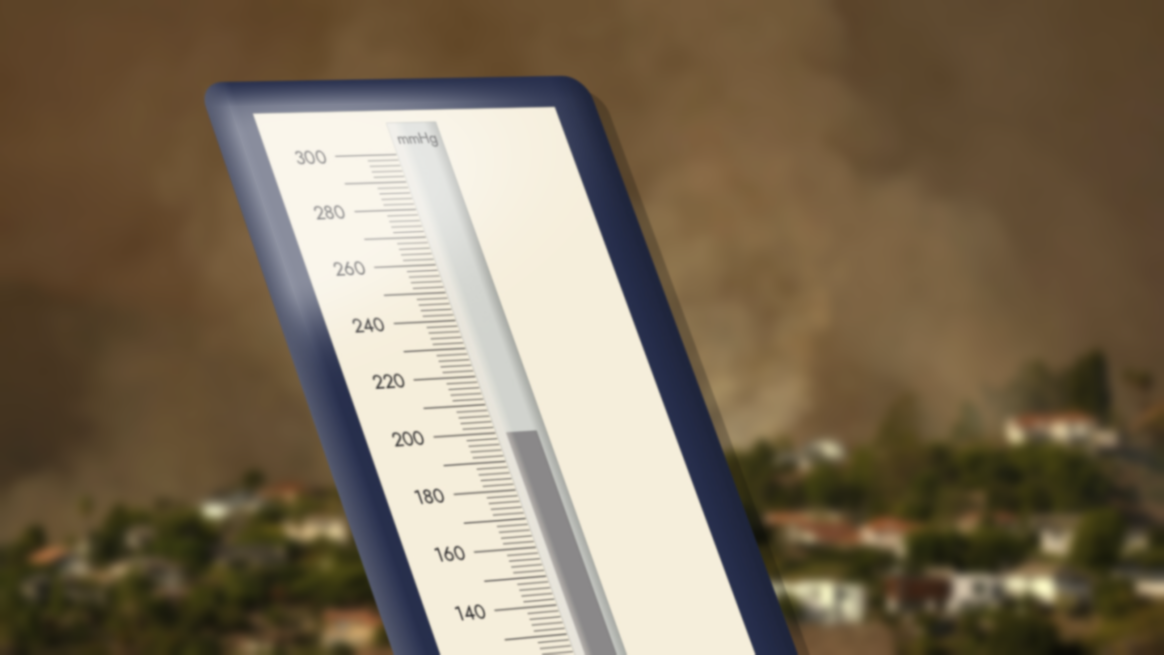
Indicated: value=200 unit=mmHg
